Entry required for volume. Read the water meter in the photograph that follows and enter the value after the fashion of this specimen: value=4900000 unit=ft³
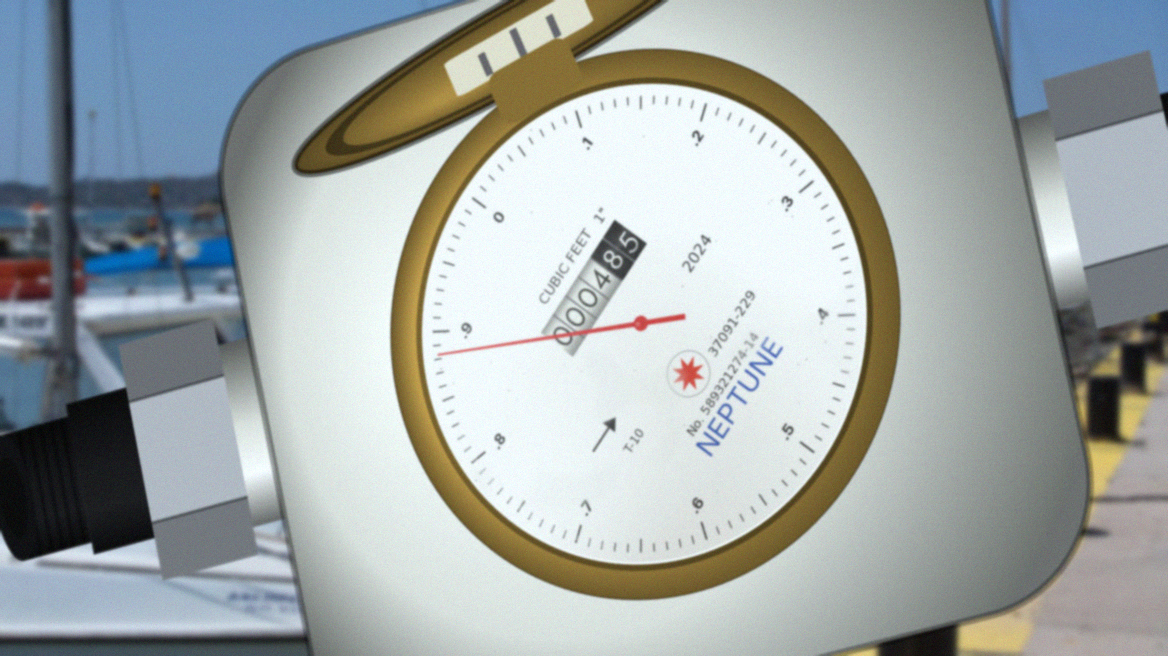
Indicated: value=484.88 unit=ft³
